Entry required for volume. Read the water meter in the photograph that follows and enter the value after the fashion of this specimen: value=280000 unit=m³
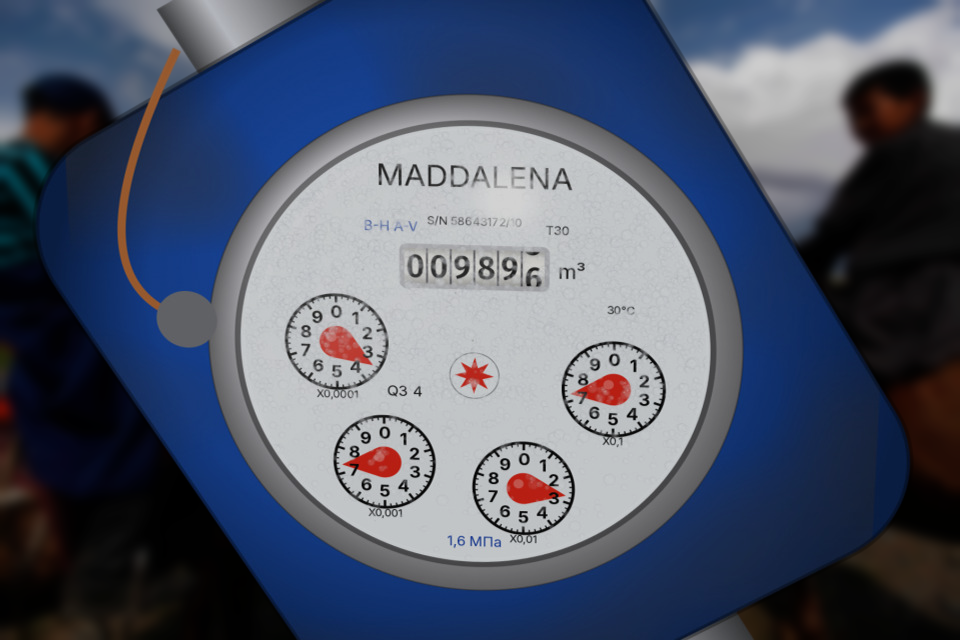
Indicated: value=9895.7273 unit=m³
